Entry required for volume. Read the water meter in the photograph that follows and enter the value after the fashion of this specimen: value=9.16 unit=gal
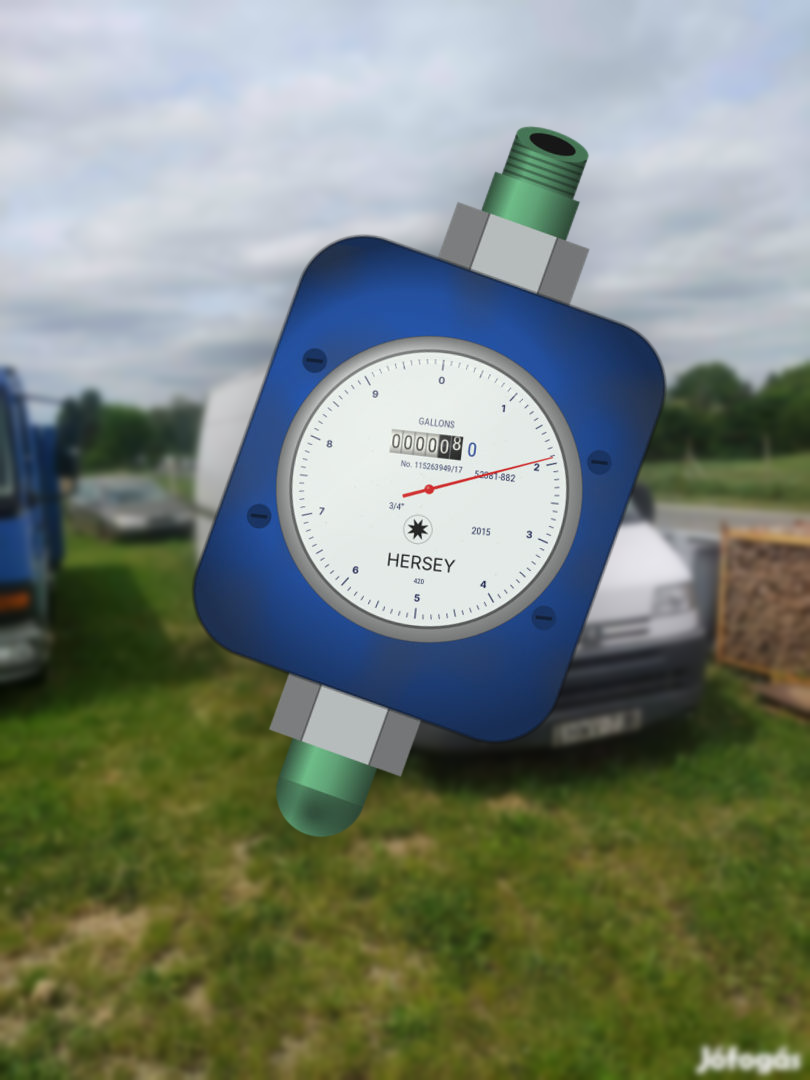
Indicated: value=81.9 unit=gal
